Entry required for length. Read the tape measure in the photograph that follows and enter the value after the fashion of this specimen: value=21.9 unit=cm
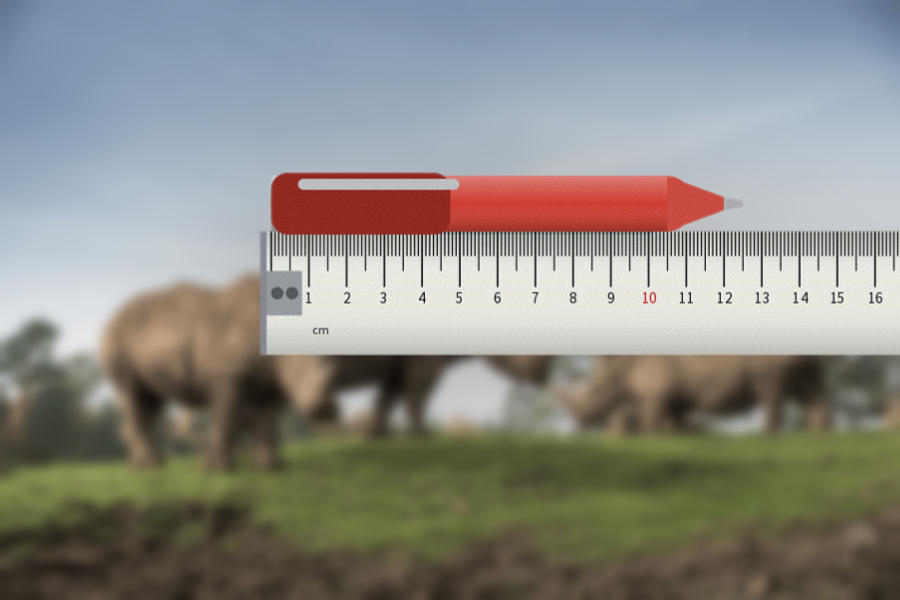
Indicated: value=12.5 unit=cm
